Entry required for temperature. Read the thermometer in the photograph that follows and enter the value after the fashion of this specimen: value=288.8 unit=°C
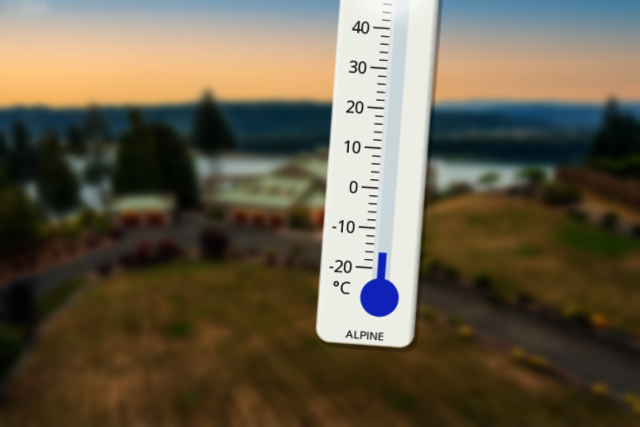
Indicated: value=-16 unit=°C
